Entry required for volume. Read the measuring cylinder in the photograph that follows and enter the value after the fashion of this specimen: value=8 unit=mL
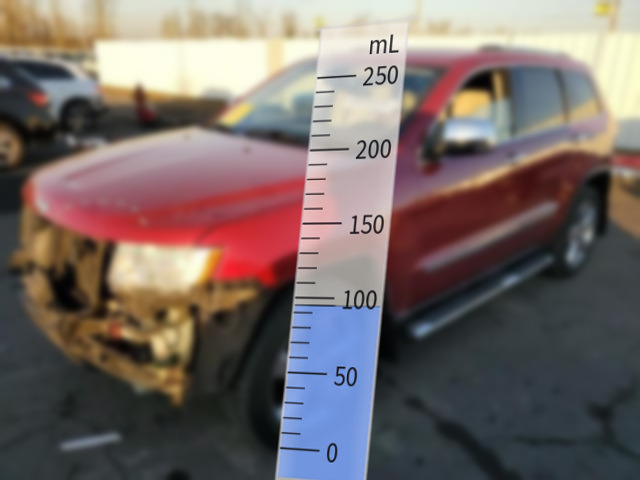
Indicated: value=95 unit=mL
